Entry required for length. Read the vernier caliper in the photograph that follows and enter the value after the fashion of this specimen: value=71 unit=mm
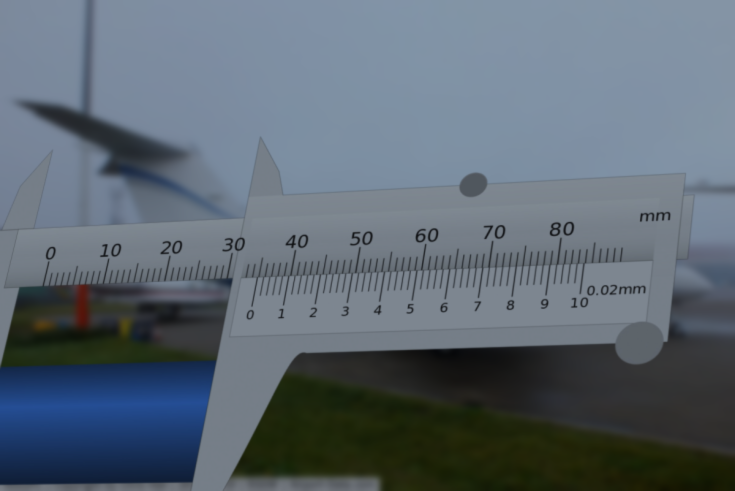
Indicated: value=34.8 unit=mm
